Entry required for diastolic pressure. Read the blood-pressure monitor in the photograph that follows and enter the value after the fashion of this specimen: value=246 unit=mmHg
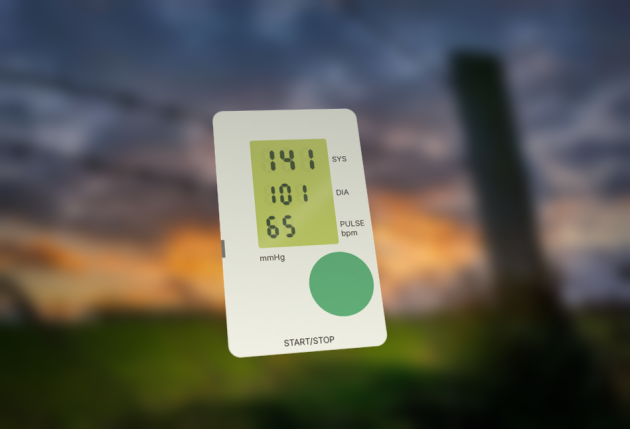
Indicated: value=101 unit=mmHg
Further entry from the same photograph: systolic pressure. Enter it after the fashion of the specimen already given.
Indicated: value=141 unit=mmHg
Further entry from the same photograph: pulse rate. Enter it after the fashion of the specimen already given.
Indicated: value=65 unit=bpm
